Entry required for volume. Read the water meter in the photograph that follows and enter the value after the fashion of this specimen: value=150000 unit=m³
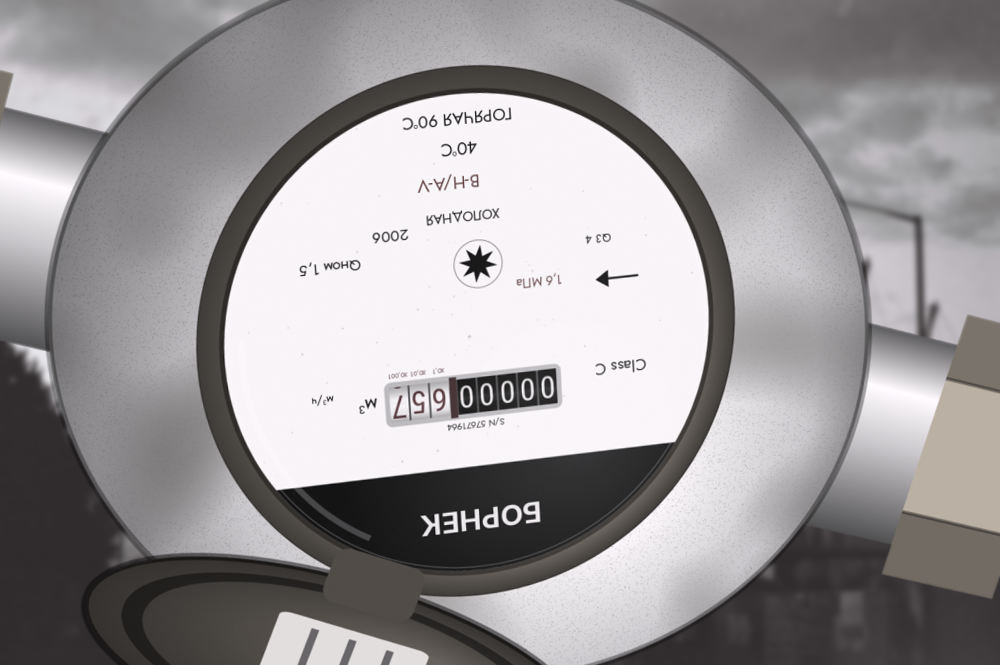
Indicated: value=0.657 unit=m³
